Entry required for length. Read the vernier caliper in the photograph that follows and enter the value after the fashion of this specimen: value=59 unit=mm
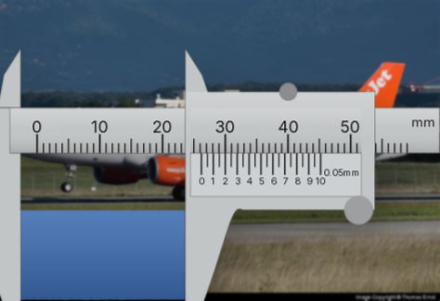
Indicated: value=26.2 unit=mm
